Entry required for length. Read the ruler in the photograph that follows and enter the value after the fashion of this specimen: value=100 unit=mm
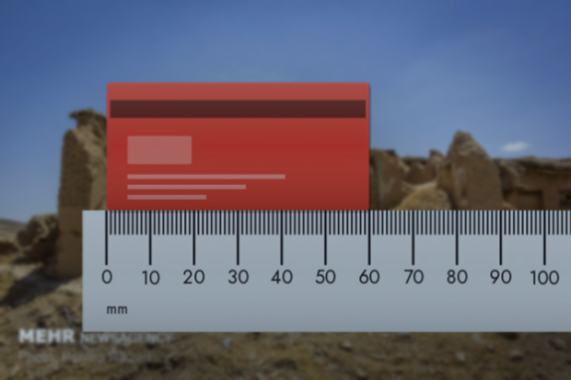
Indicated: value=60 unit=mm
